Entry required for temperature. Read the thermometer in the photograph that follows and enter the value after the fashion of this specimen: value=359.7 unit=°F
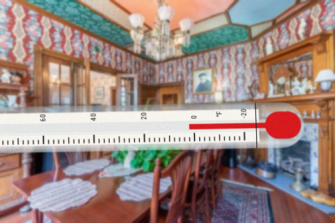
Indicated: value=2 unit=°F
